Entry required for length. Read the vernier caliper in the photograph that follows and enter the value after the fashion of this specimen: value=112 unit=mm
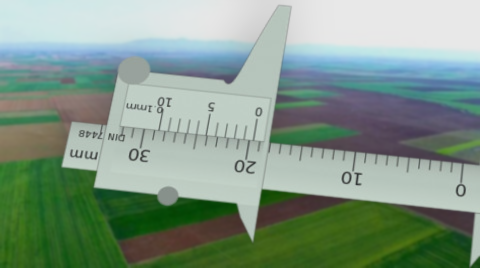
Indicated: value=19.6 unit=mm
